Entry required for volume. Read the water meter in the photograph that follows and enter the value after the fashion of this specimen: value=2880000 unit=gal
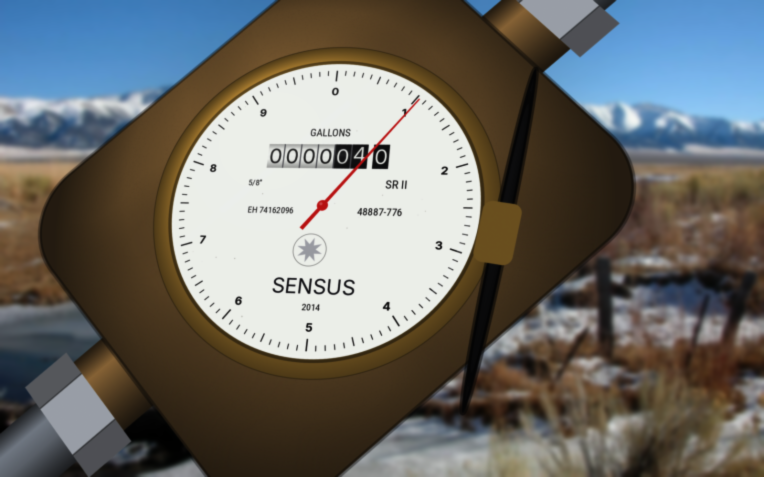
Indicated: value=41.0 unit=gal
